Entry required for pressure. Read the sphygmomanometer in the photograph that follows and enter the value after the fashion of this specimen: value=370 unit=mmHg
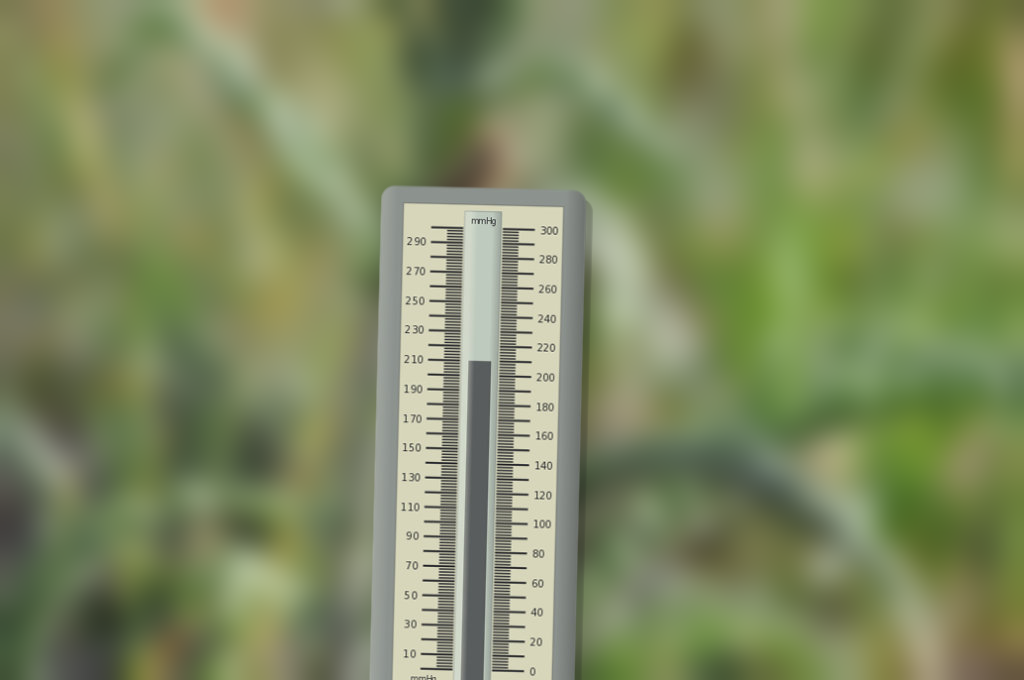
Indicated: value=210 unit=mmHg
